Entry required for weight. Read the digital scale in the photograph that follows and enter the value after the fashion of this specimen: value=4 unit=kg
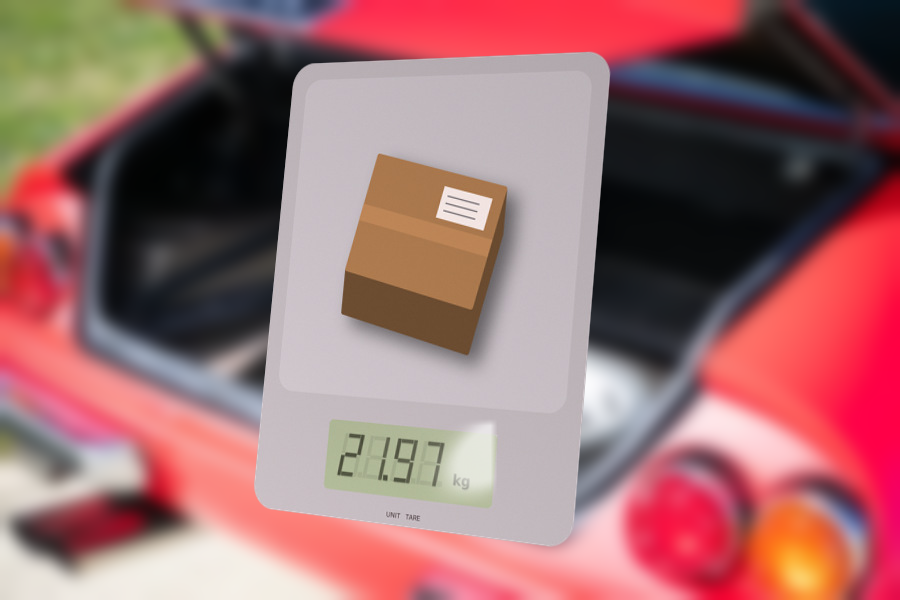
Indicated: value=21.97 unit=kg
